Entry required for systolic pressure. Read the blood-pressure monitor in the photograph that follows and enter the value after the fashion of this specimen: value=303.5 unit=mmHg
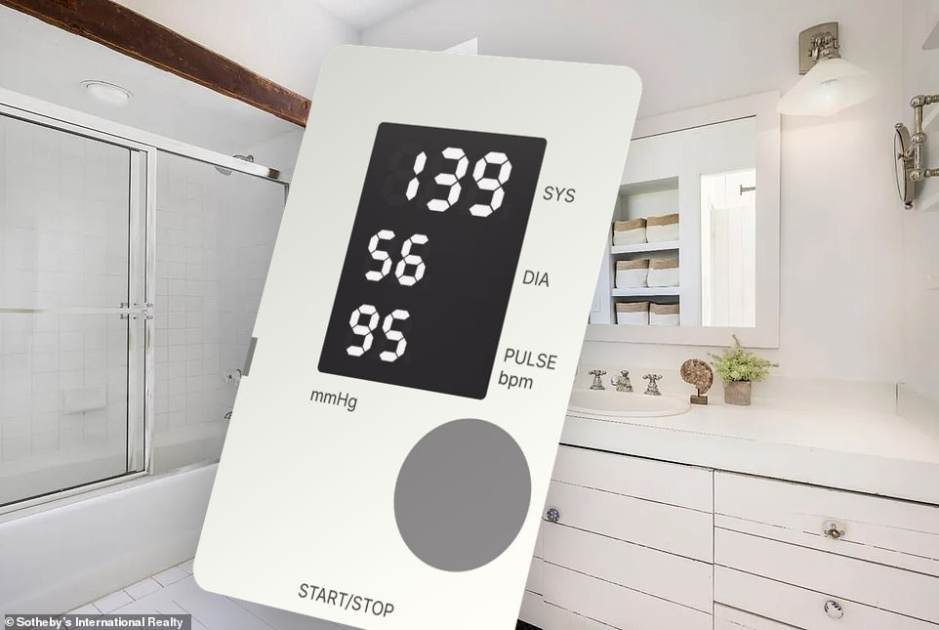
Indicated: value=139 unit=mmHg
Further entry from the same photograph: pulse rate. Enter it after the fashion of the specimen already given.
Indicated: value=95 unit=bpm
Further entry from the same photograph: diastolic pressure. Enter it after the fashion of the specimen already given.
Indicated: value=56 unit=mmHg
